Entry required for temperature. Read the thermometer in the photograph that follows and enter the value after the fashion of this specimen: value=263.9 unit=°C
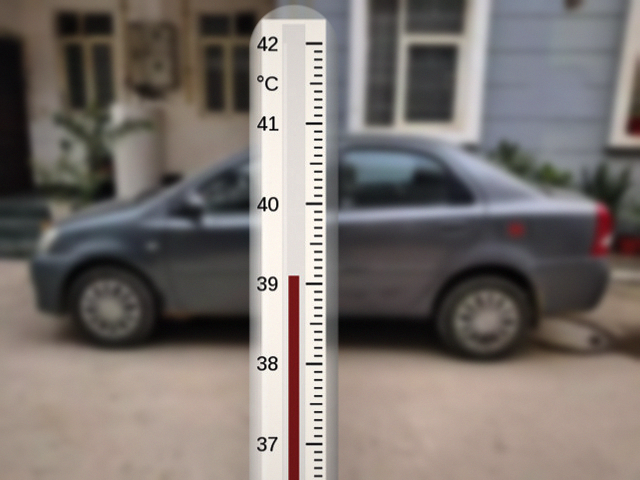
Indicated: value=39.1 unit=°C
